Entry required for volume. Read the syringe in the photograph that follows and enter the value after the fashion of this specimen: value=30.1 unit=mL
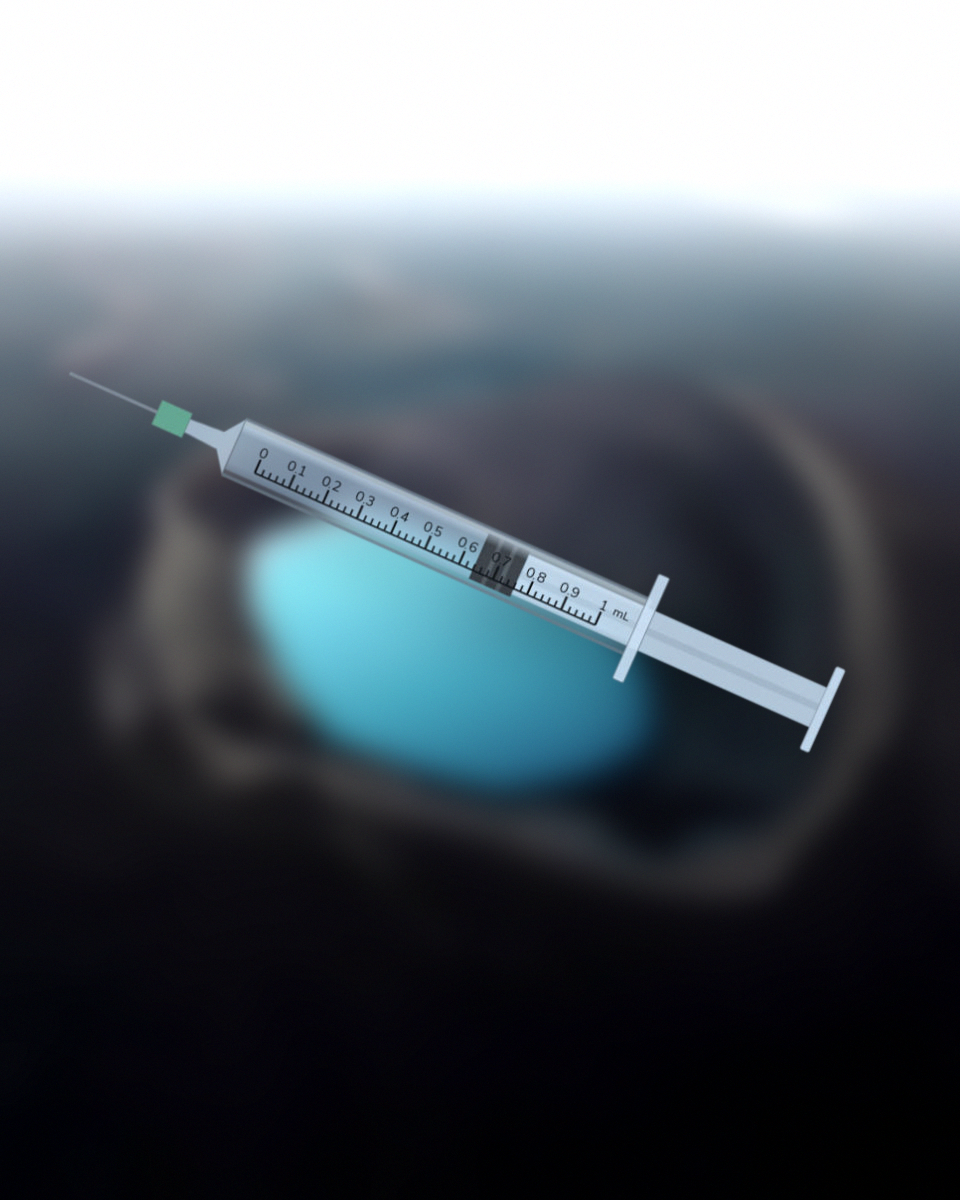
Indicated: value=0.64 unit=mL
